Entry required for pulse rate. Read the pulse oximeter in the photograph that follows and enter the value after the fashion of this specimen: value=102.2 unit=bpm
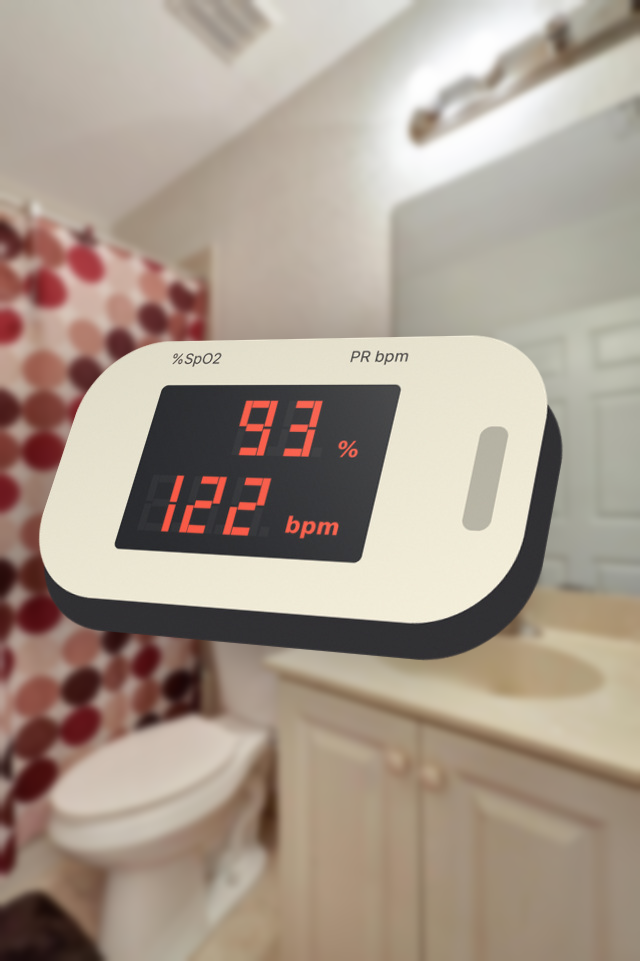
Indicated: value=122 unit=bpm
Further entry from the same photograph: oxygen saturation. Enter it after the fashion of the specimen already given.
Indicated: value=93 unit=%
